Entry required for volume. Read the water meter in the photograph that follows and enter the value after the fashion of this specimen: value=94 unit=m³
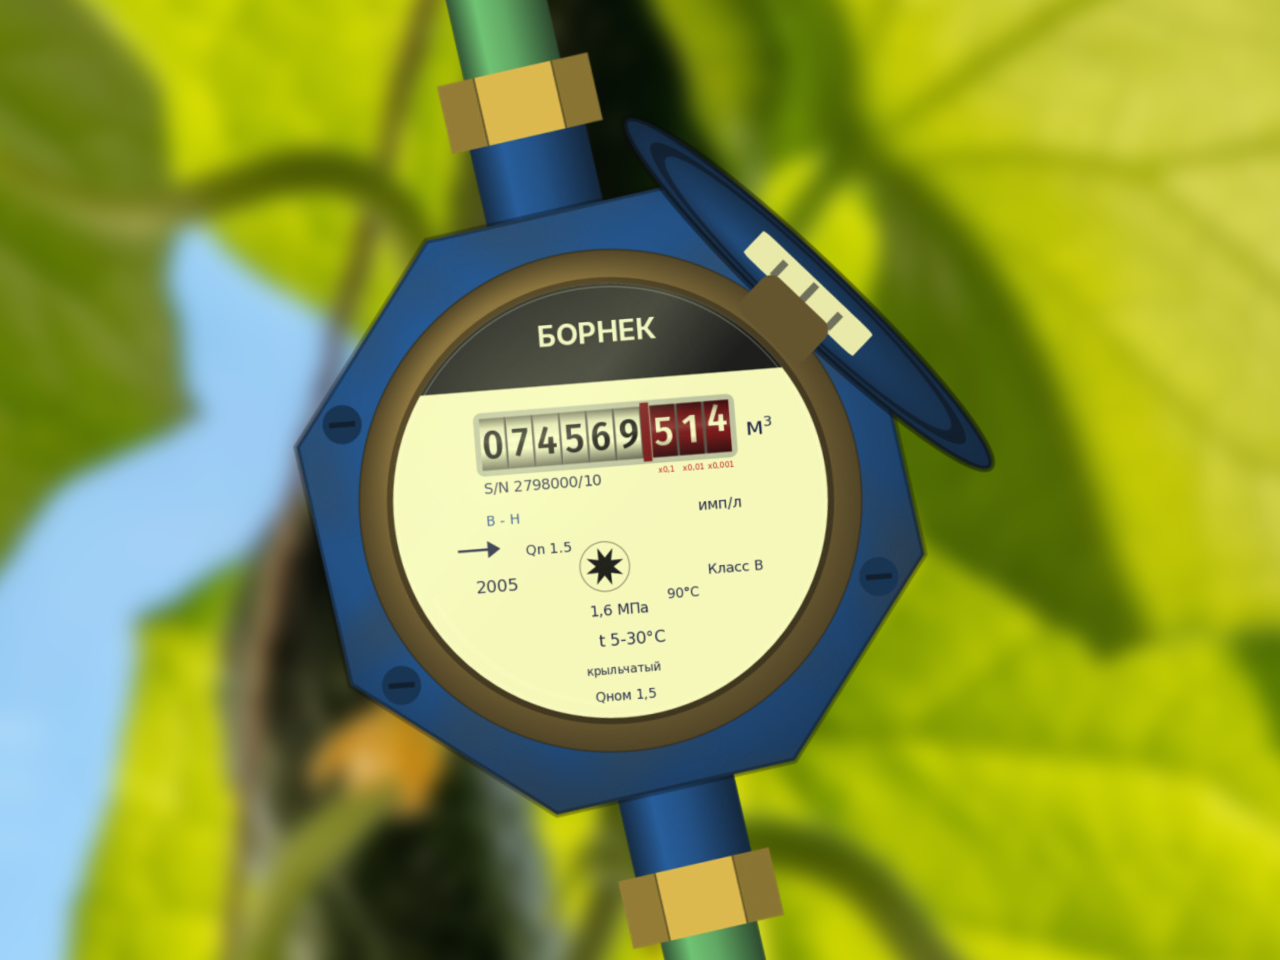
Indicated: value=74569.514 unit=m³
